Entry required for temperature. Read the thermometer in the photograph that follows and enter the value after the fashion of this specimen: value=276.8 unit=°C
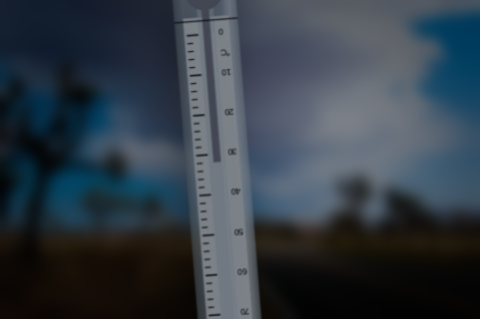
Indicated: value=32 unit=°C
